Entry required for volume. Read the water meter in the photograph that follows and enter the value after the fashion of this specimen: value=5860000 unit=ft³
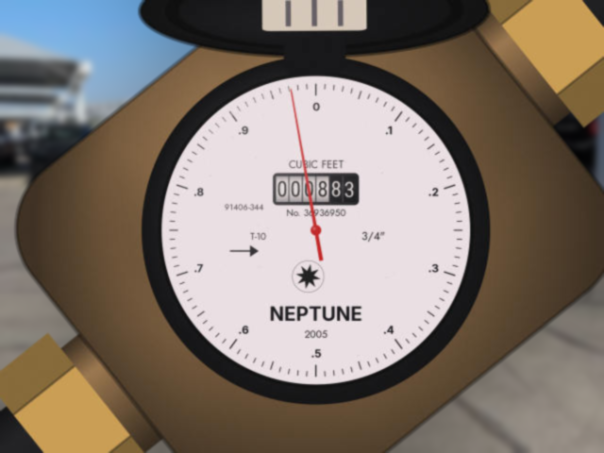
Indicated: value=882.97 unit=ft³
